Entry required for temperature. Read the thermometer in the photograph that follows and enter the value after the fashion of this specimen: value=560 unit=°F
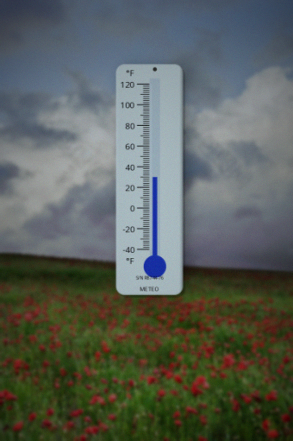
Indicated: value=30 unit=°F
